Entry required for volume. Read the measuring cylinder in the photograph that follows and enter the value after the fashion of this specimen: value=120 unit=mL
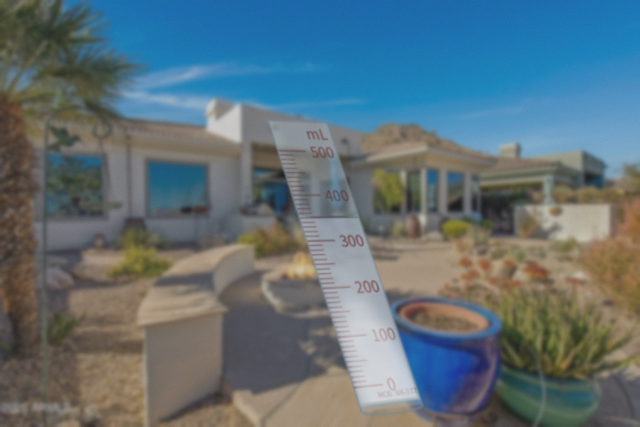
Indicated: value=350 unit=mL
